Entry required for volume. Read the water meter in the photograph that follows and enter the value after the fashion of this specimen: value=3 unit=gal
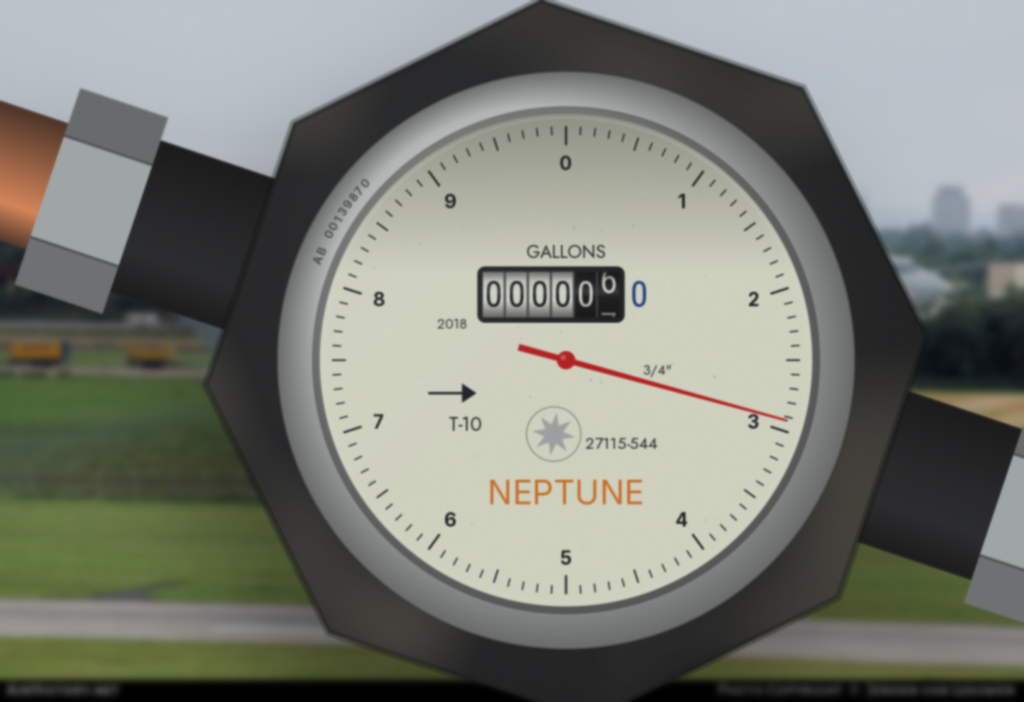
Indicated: value=62.9 unit=gal
